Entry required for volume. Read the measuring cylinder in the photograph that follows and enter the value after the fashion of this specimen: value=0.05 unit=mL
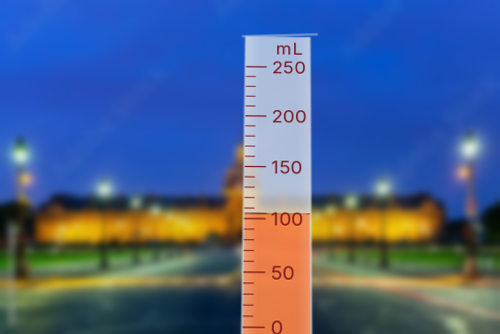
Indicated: value=105 unit=mL
